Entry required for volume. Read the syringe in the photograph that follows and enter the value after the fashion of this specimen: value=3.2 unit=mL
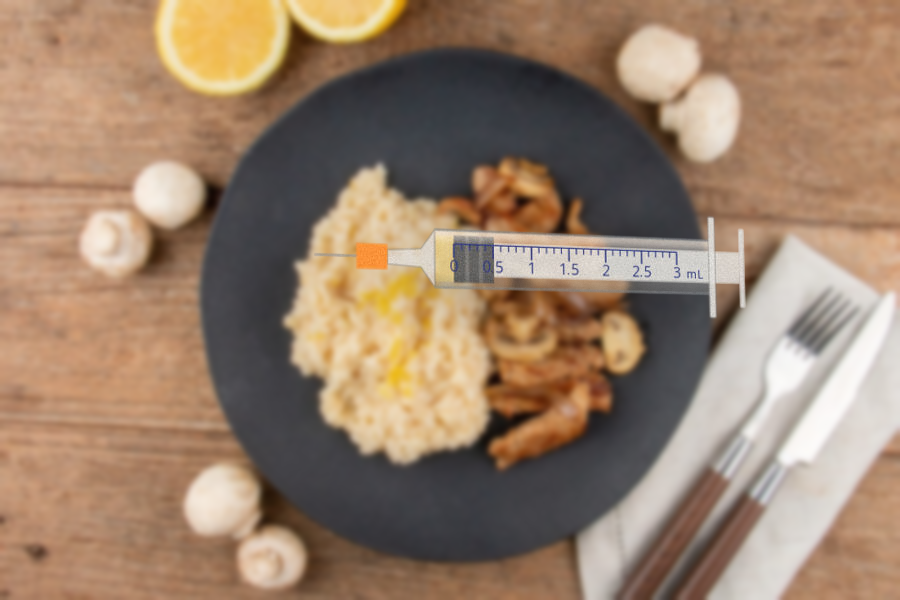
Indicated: value=0 unit=mL
